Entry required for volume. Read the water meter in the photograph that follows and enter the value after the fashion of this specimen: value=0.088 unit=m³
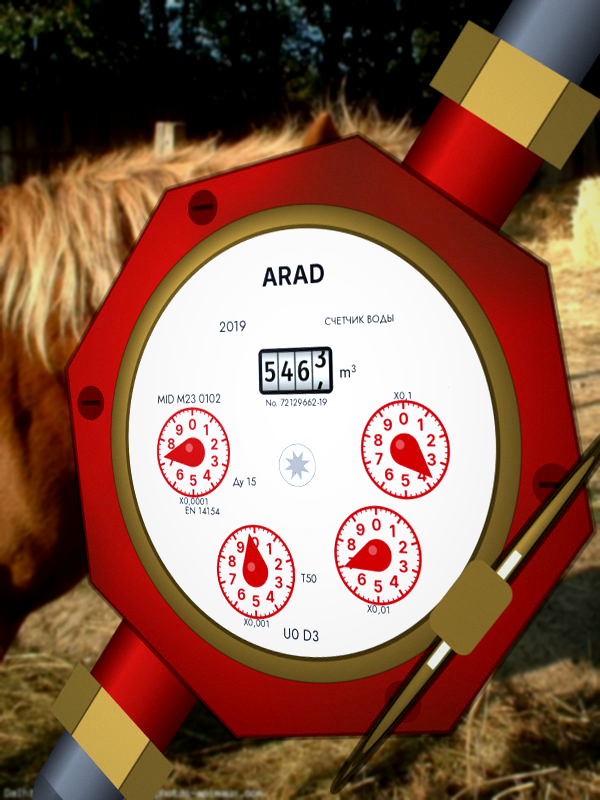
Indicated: value=5463.3697 unit=m³
